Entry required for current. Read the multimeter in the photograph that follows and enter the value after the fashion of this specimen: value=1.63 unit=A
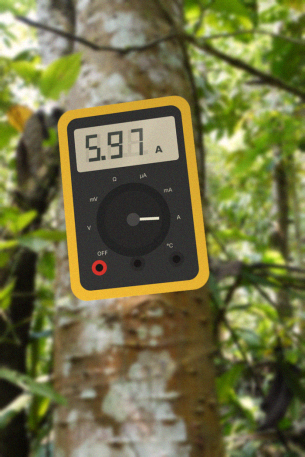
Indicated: value=5.97 unit=A
